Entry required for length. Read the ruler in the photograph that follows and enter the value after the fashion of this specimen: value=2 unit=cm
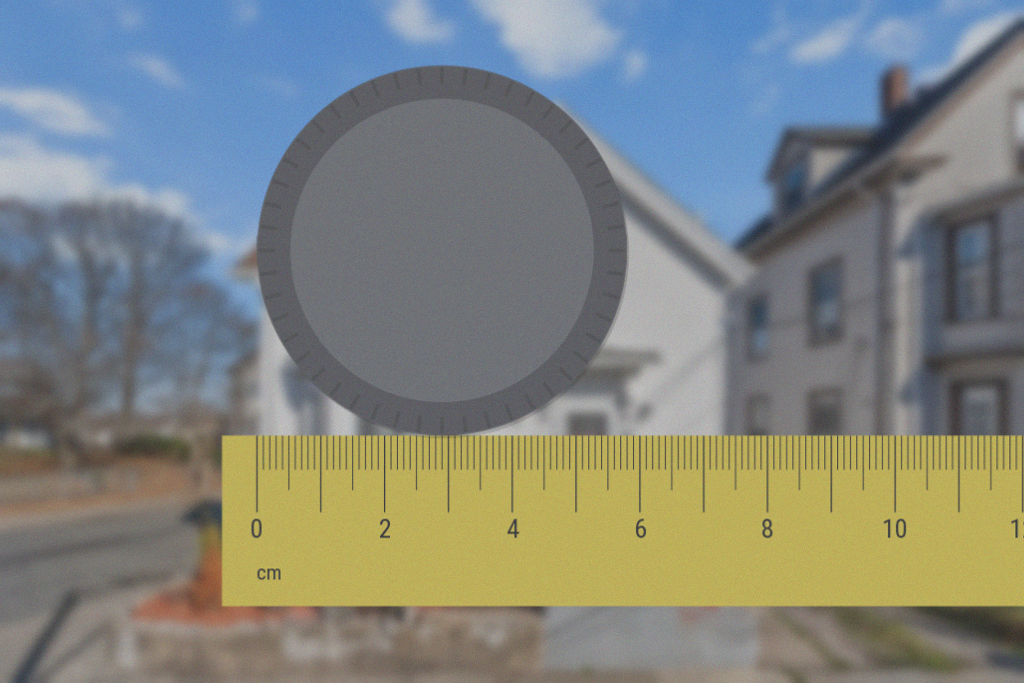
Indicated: value=5.8 unit=cm
